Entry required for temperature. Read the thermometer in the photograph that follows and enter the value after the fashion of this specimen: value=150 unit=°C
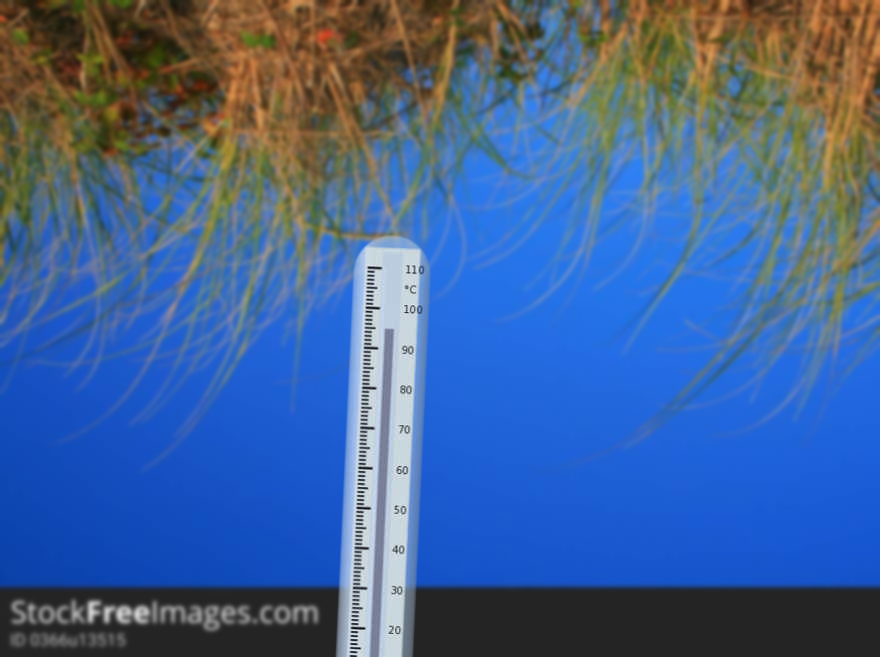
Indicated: value=95 unit=°C
